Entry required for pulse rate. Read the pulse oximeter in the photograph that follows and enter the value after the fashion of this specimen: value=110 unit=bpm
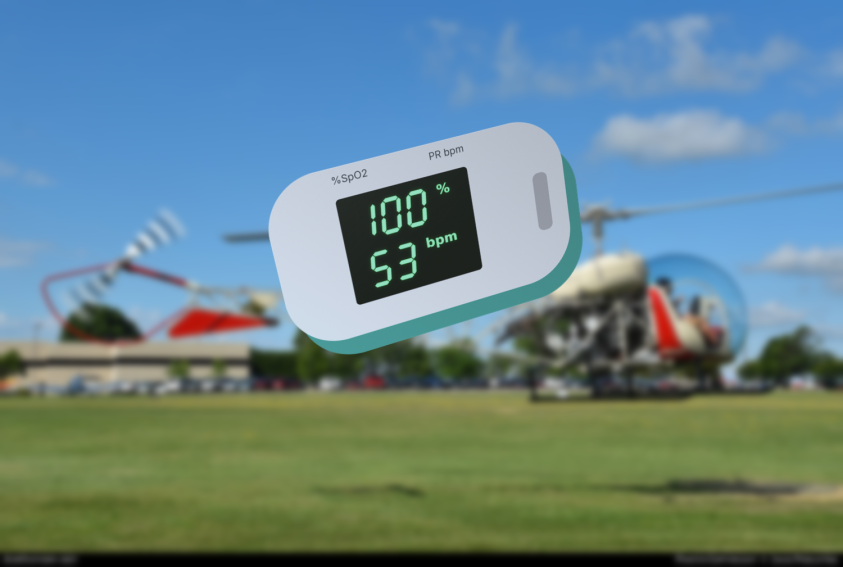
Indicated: value=53 unit=bpm
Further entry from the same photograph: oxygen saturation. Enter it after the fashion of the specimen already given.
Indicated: value=100 unit=%
